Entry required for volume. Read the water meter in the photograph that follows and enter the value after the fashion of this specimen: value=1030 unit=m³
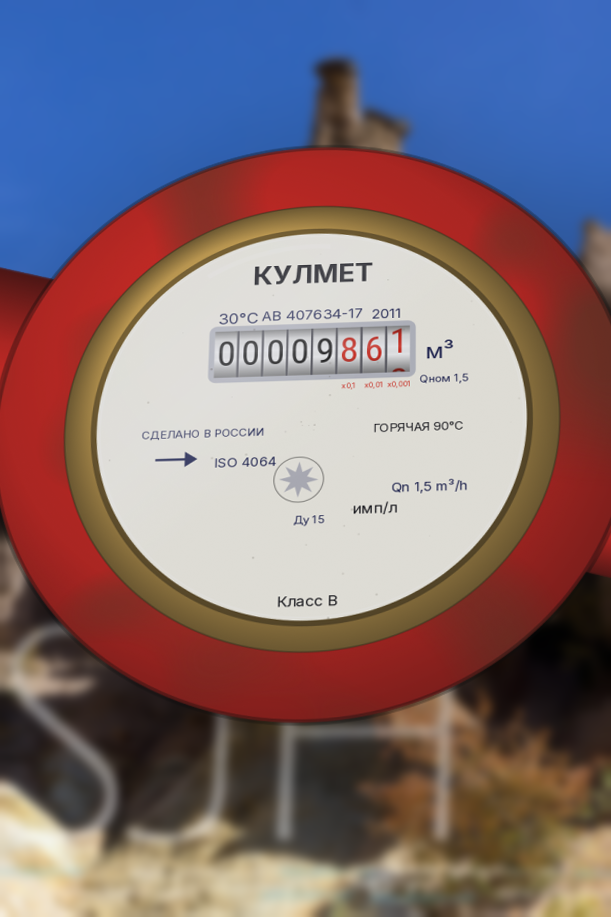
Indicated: value=9.861 unit=m³
